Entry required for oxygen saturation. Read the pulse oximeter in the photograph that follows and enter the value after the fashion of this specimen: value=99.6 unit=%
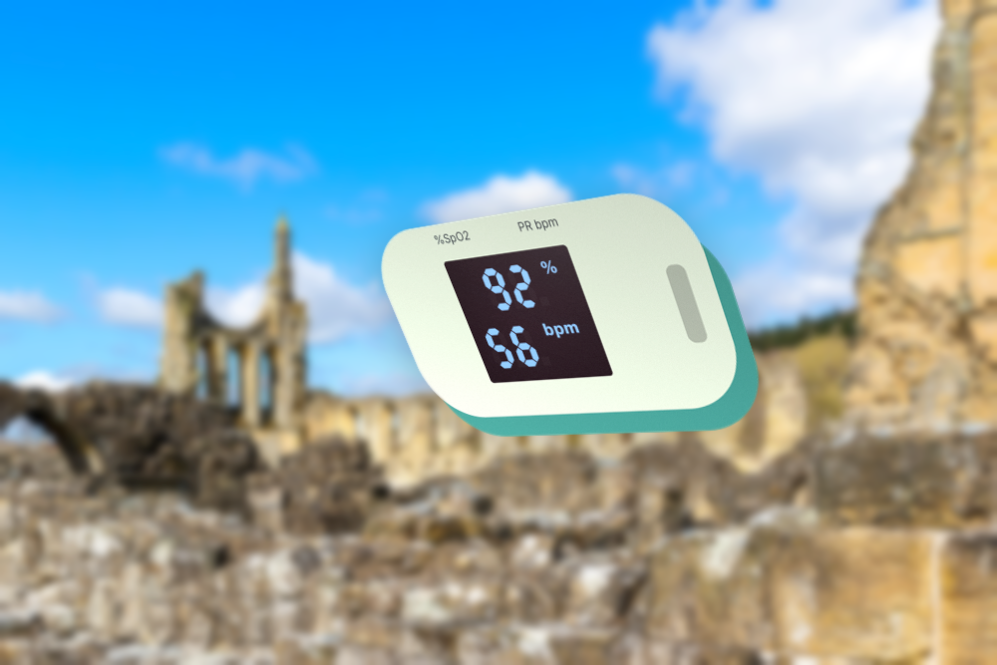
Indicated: value=92 unit=%
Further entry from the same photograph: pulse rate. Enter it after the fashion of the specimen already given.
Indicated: value=56 unit=bpm
